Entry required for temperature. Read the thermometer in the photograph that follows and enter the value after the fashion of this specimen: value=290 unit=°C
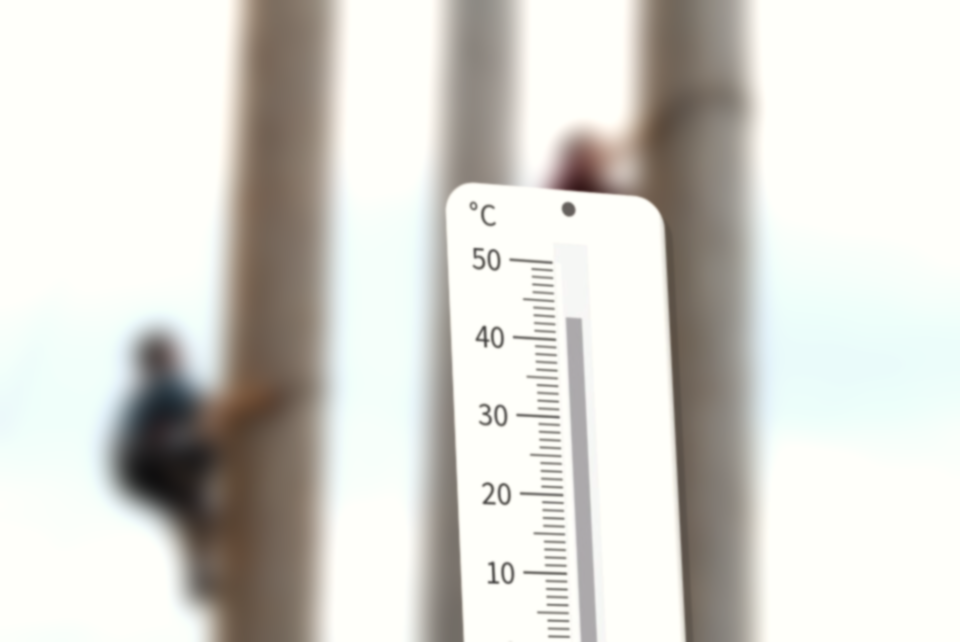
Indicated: value=43 unit=°C
